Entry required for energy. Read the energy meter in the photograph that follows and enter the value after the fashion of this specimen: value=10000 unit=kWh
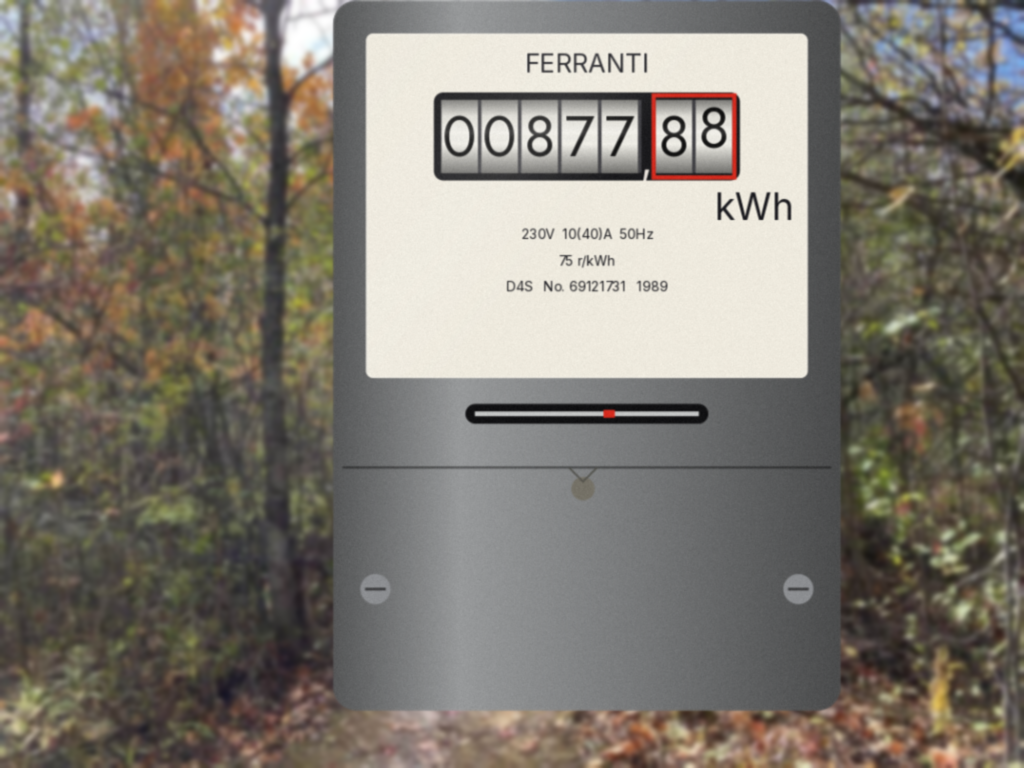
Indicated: value=877.88 unit=kWh
